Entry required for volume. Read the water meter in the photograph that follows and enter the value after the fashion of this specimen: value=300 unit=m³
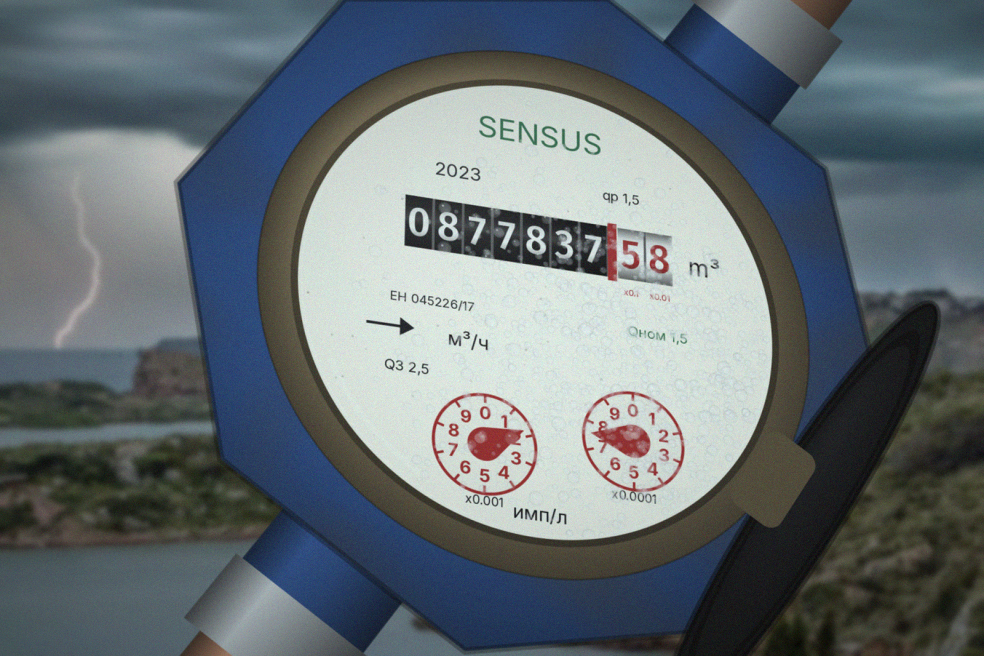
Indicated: value=877837.5817 unit=m³
